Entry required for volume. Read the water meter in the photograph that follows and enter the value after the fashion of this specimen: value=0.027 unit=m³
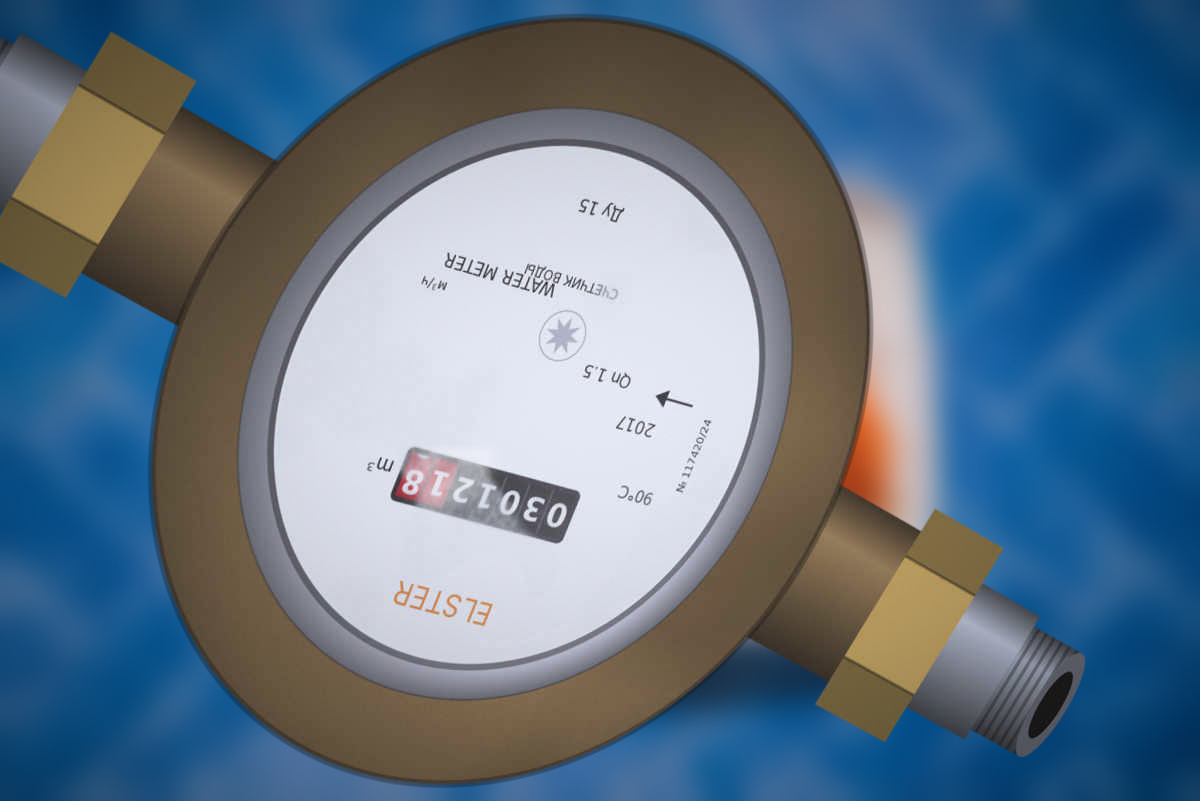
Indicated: value=3012.18 unit=m³
